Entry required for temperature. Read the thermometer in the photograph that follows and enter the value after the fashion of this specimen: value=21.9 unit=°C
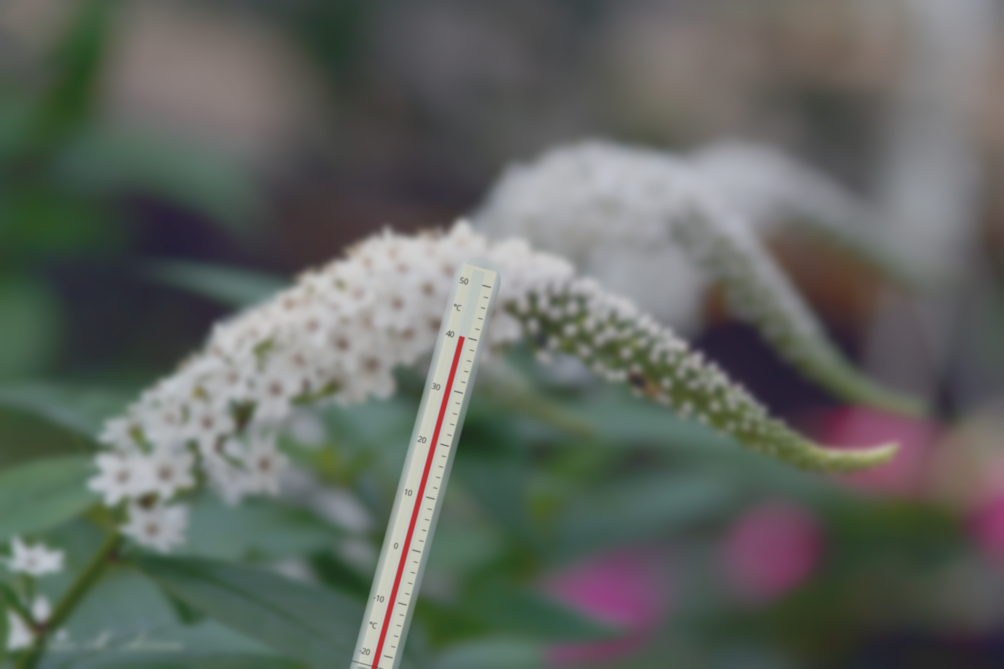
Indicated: value=40 unit=°C
